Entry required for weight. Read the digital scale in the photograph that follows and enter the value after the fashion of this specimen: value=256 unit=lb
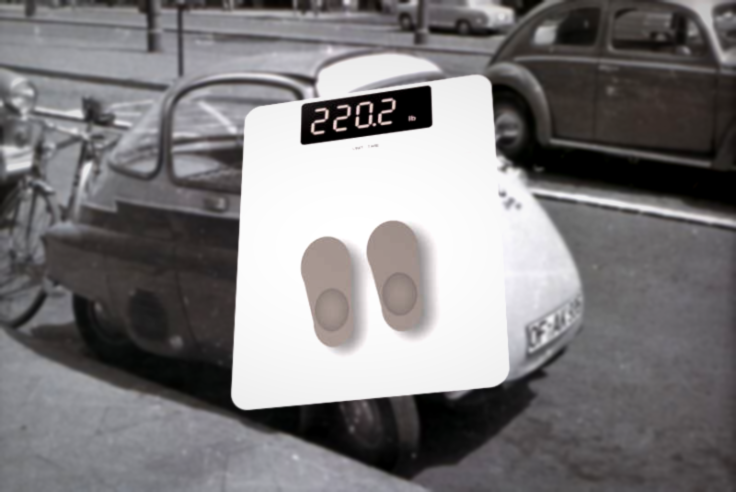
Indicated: value=220.2 unit=lb
